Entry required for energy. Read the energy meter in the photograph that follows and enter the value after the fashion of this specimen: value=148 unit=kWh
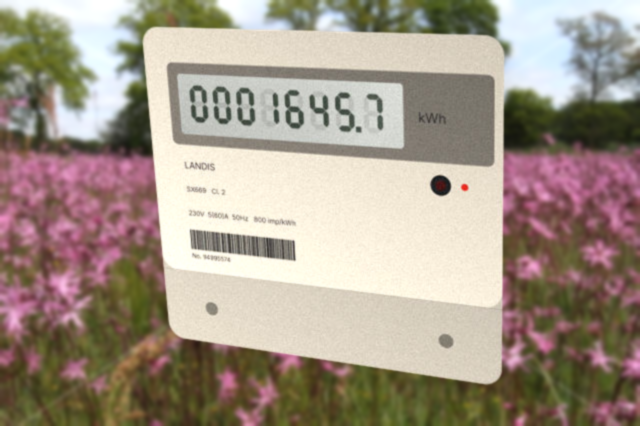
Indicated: value=1645.7 unit=kWh
